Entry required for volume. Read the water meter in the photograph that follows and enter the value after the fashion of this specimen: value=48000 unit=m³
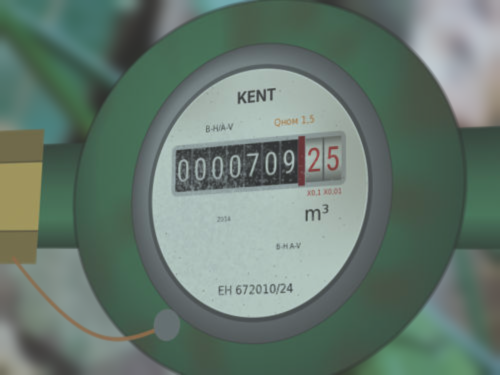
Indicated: value=709.25 unit=m³
